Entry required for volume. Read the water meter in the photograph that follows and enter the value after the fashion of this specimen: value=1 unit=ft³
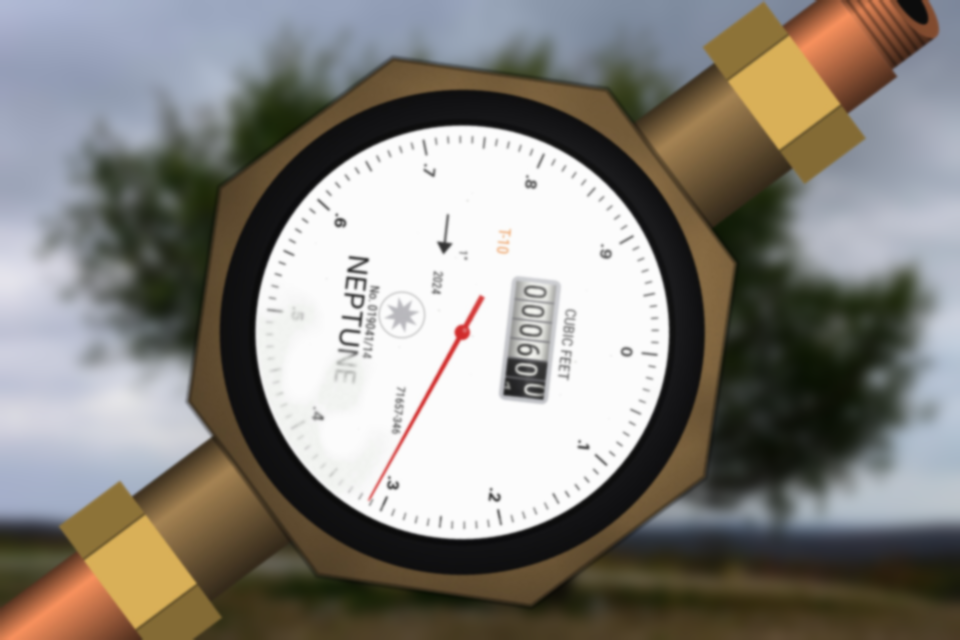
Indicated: value=600.31 unit=ft³
